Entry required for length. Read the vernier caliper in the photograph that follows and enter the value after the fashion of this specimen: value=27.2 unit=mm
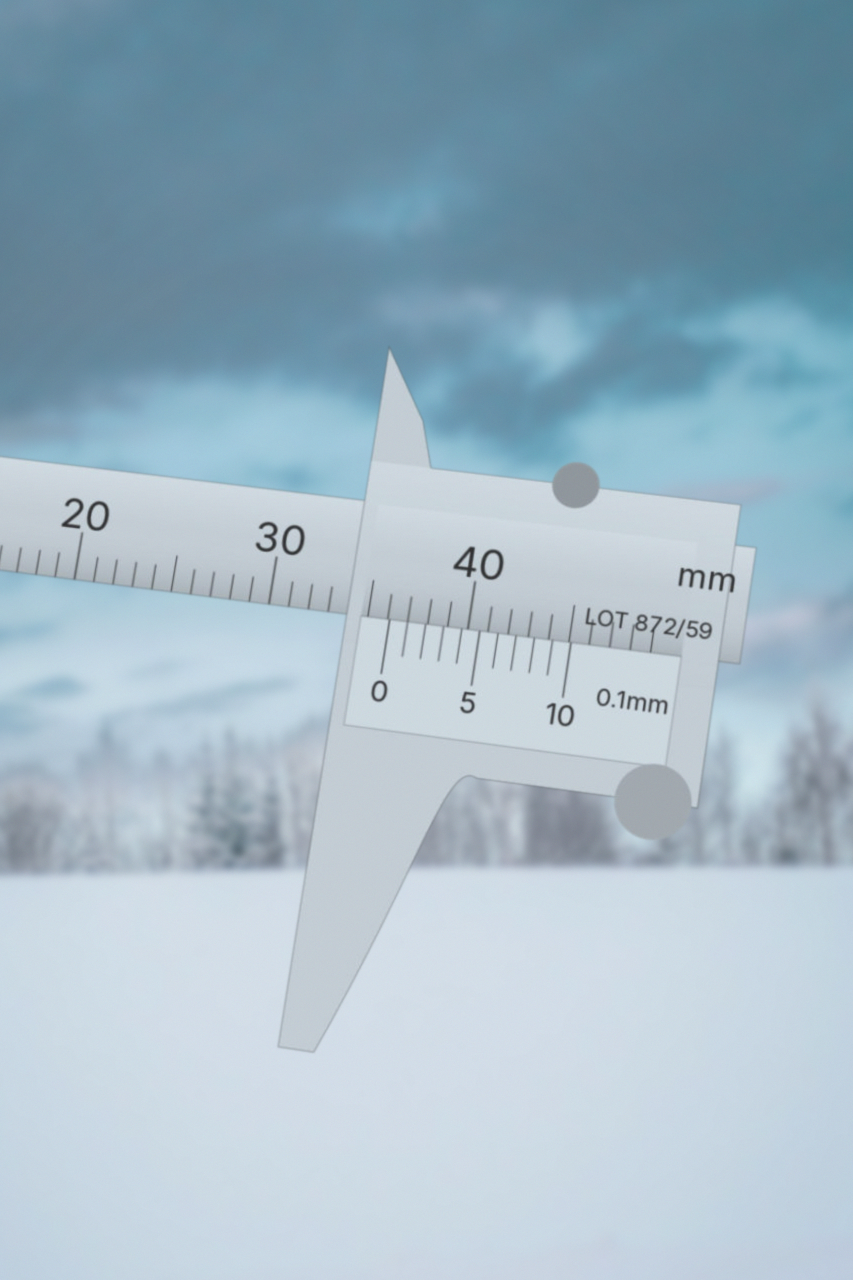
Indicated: value=36.1 unit=mm
